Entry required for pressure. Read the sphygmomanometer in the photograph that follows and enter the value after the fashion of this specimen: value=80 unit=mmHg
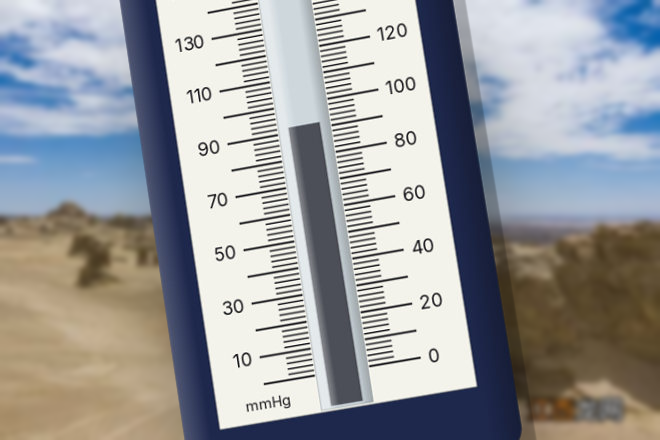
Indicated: value=92 unit=mmHg
